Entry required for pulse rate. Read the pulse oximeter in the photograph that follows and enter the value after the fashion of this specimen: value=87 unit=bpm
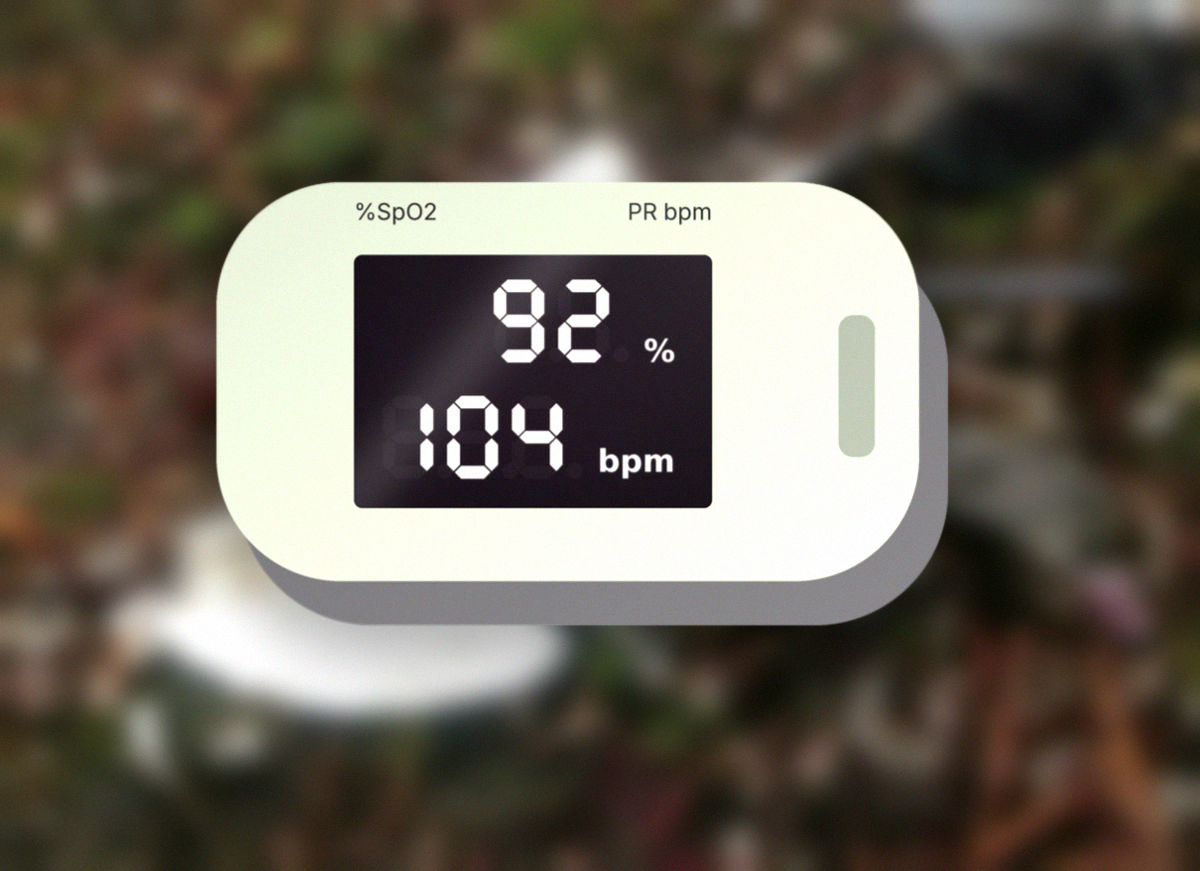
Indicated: value=104 unit=bpm
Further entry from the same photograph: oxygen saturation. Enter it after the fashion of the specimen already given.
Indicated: value=92 unit=%
